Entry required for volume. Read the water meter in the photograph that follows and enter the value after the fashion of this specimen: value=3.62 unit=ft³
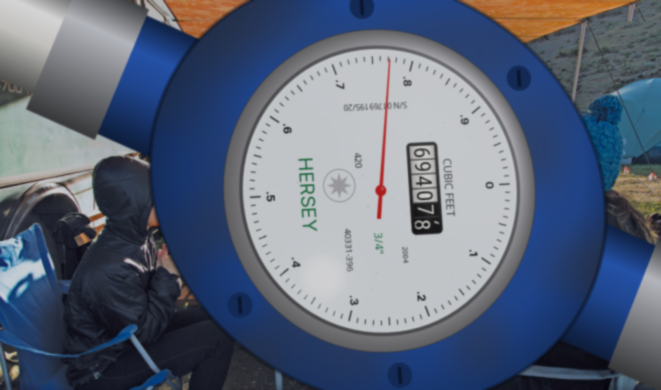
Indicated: value=694077.77 unit=ft³
